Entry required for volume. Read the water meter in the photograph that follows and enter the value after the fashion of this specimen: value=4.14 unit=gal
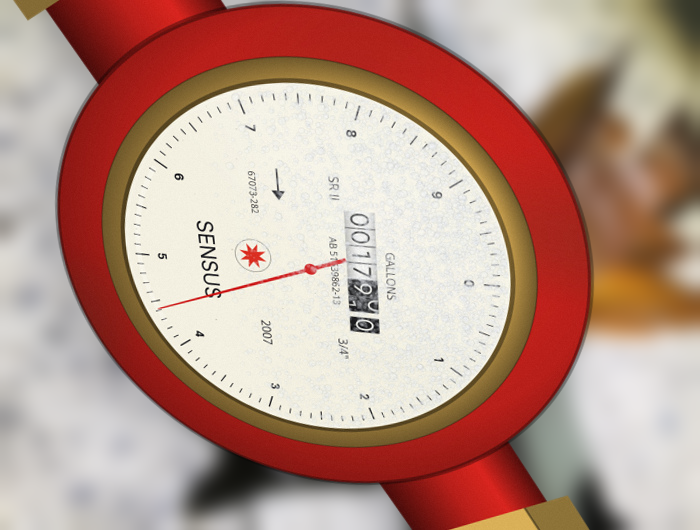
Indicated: value=17904.4 unit=gal
